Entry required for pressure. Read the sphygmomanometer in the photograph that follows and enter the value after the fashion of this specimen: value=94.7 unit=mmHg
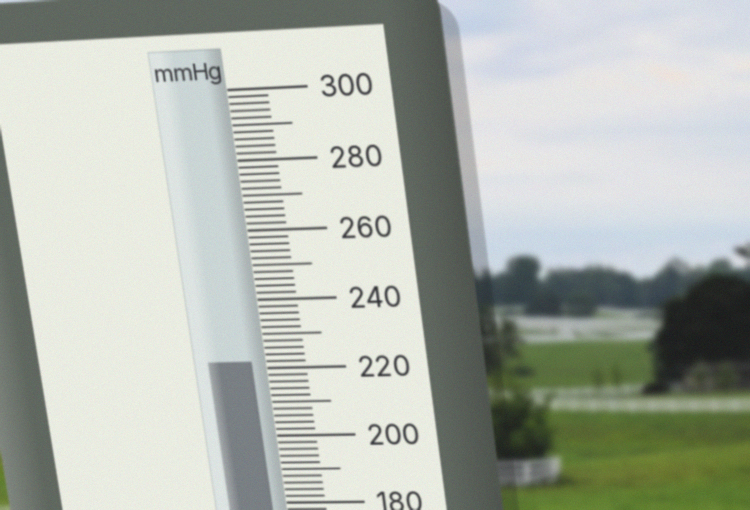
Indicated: value=222 unit=mmHg
